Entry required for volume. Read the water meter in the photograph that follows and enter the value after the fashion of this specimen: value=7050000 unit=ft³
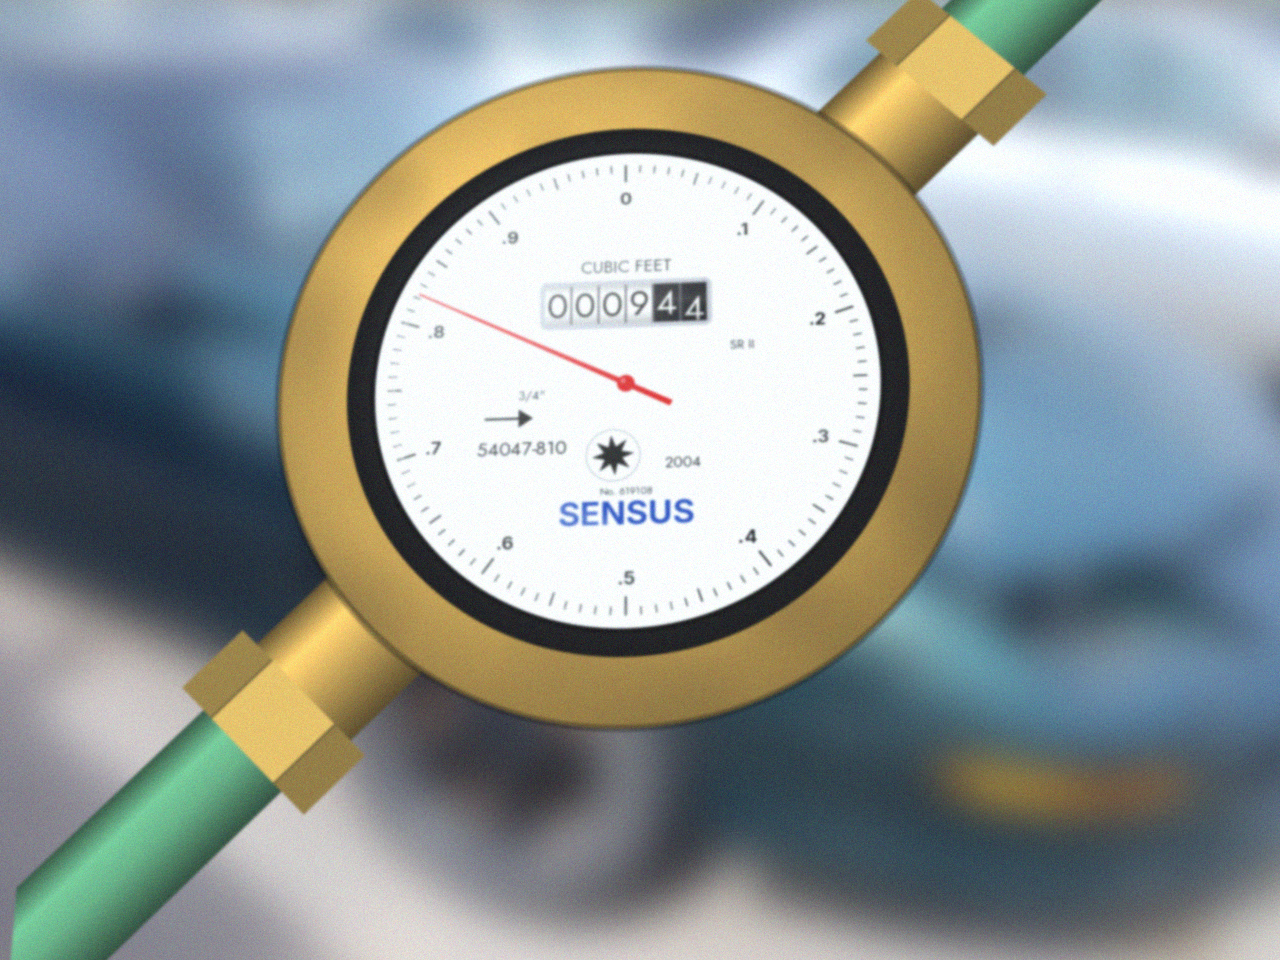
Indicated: value=943.82 unit=ft³
